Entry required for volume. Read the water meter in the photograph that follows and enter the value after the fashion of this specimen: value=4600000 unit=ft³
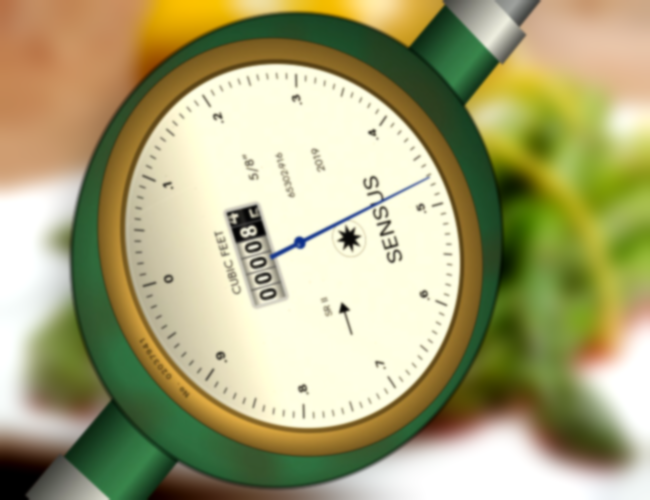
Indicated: value=84.47 unit=ft³
